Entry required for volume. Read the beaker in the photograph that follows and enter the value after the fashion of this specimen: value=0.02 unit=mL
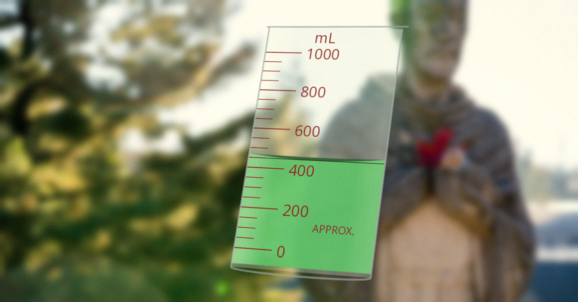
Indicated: value=450 unit=mL
